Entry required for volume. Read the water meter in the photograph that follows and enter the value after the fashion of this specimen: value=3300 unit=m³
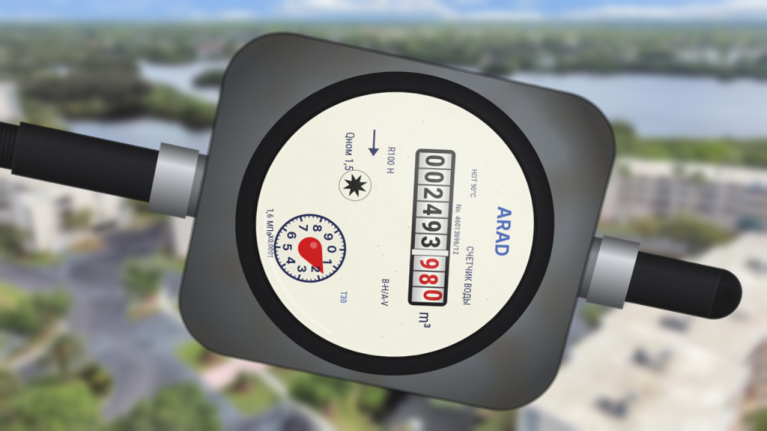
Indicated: value=2493.9801 unit=m³
